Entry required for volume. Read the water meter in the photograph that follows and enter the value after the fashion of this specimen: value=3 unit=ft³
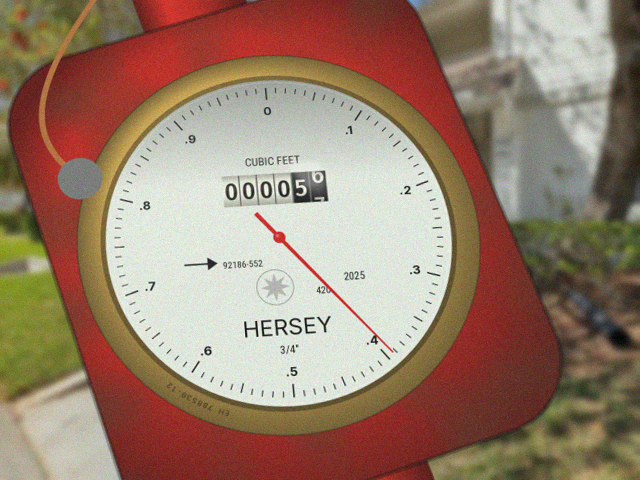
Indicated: value=56.39 unit=ft³
